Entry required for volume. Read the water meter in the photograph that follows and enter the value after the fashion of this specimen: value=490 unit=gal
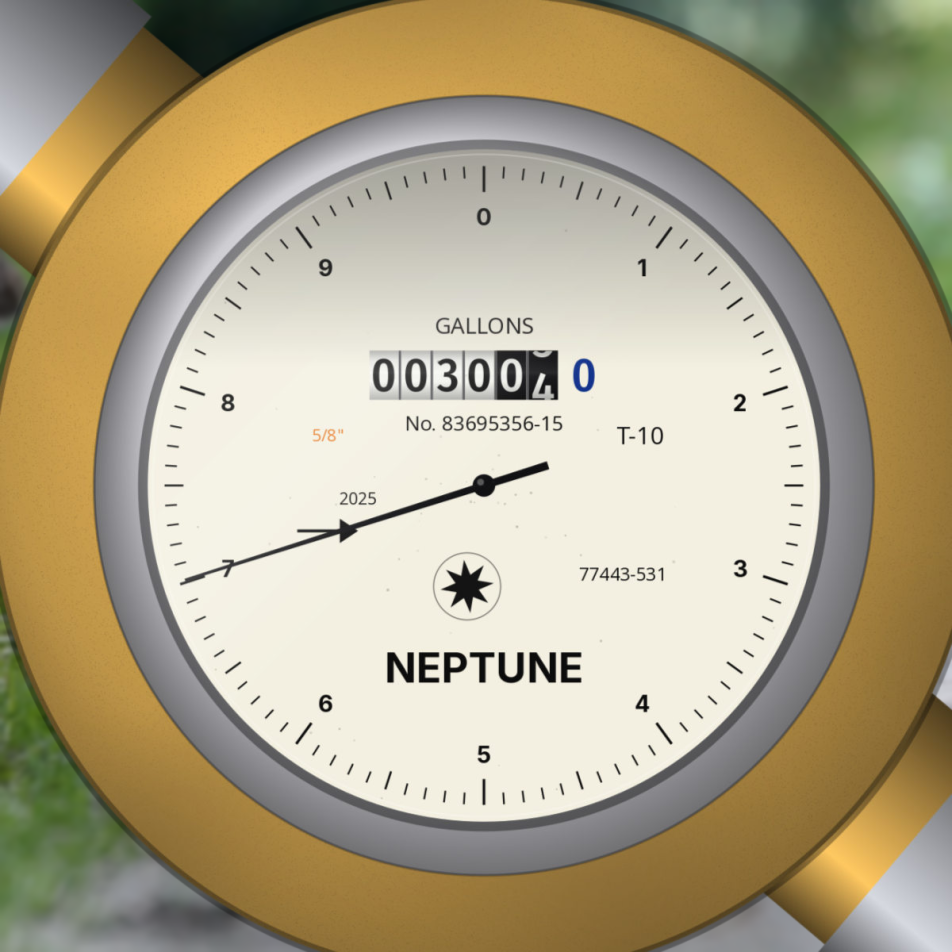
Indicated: value=30037.0 unit=gal
